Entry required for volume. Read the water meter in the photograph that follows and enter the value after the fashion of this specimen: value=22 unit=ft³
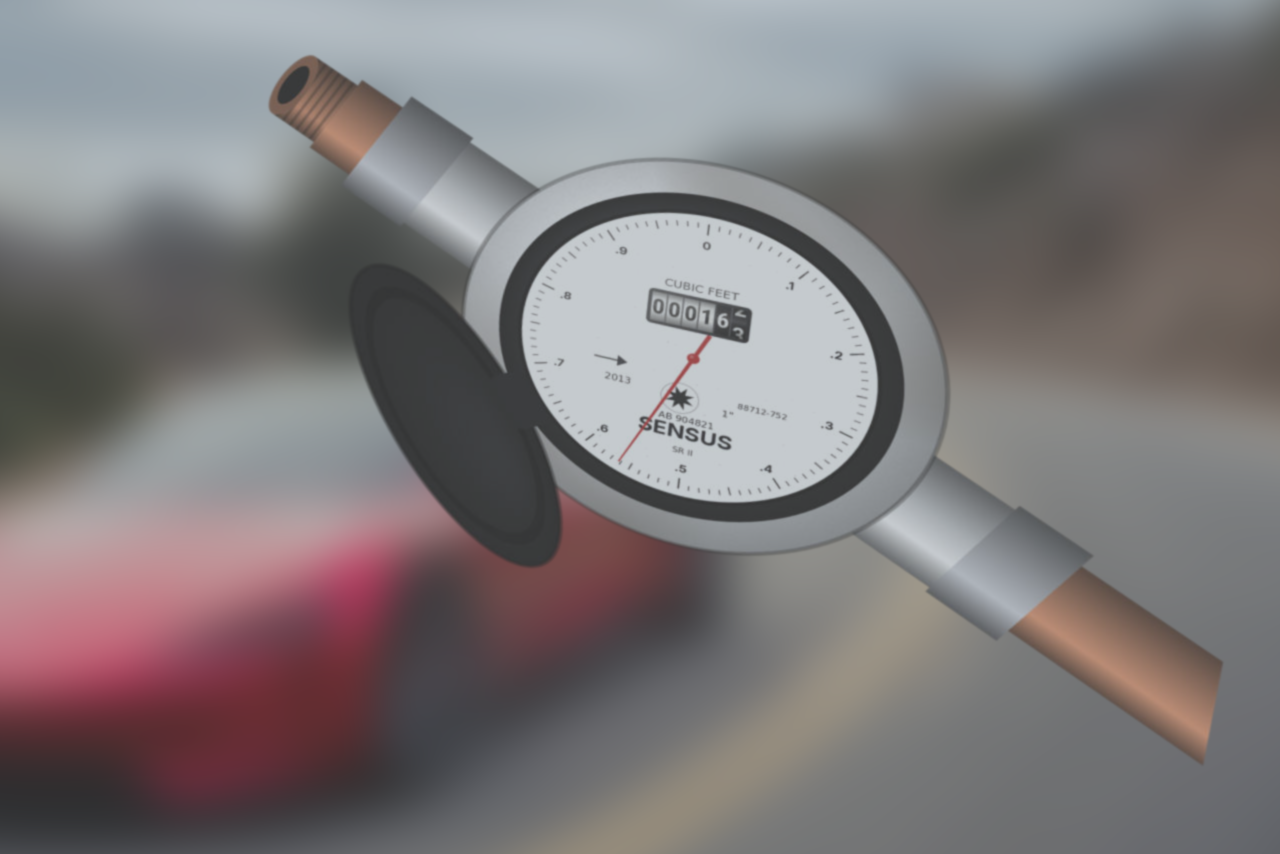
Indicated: value=162.56 unit=ft³
